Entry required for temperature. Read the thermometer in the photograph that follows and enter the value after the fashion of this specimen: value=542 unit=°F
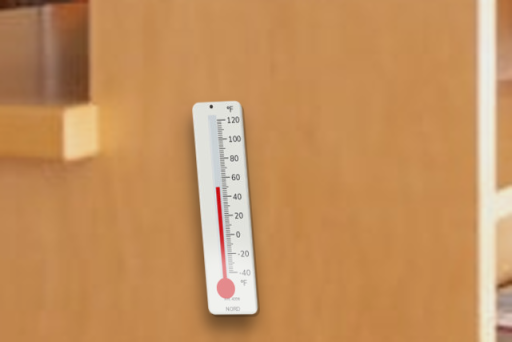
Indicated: value=50 unit=°F
